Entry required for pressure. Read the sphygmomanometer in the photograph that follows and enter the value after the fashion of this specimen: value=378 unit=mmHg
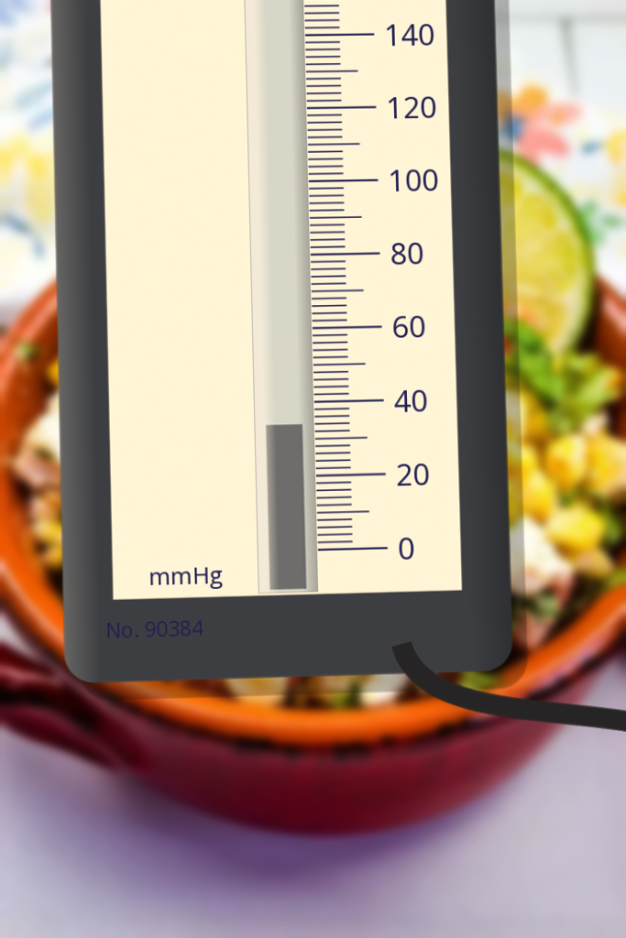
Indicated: value=34 unit=mmHg
